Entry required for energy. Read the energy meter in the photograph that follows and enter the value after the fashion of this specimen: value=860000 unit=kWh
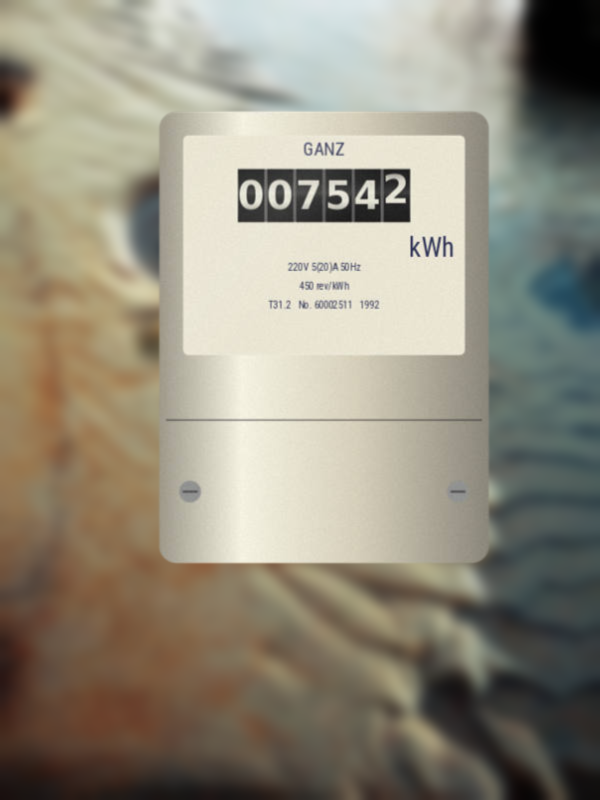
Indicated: value=7542 unit=kWh
